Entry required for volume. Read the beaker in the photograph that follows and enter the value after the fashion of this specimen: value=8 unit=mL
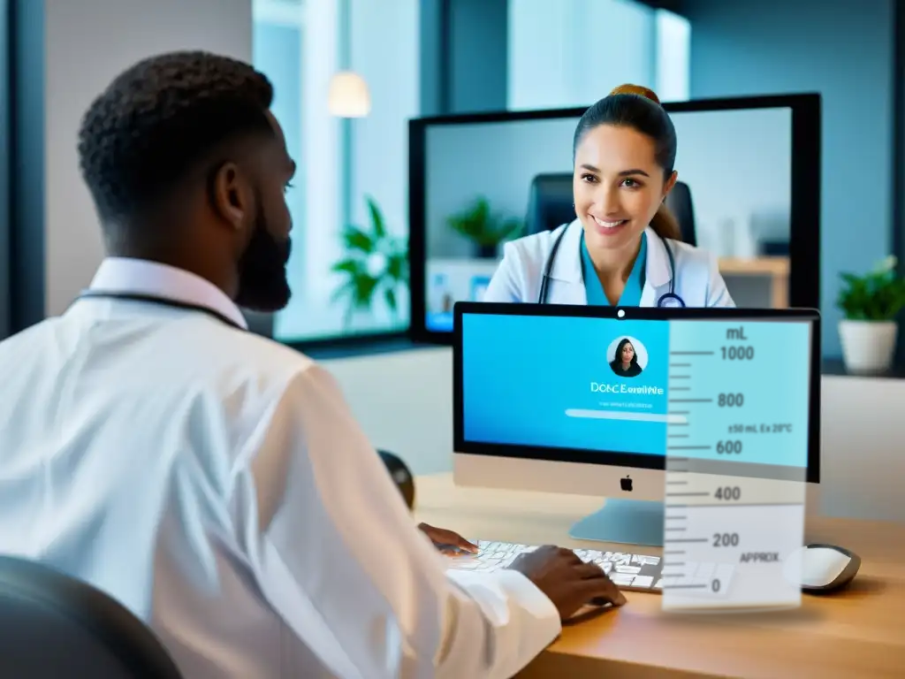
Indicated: value=350 unit=mL
